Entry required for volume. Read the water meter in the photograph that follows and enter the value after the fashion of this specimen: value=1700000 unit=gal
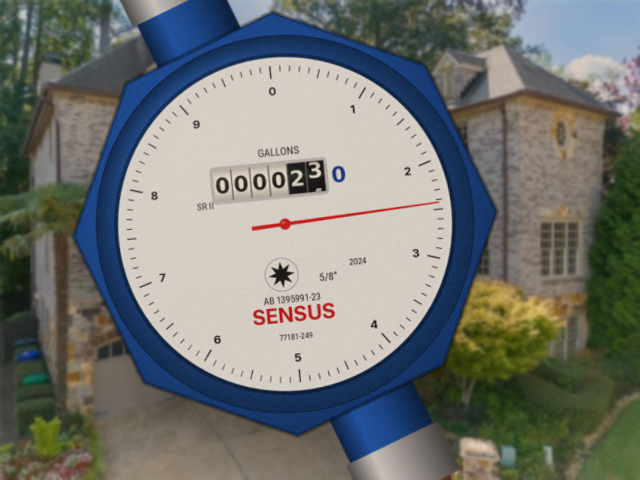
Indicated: value=232.4 unit=gal
